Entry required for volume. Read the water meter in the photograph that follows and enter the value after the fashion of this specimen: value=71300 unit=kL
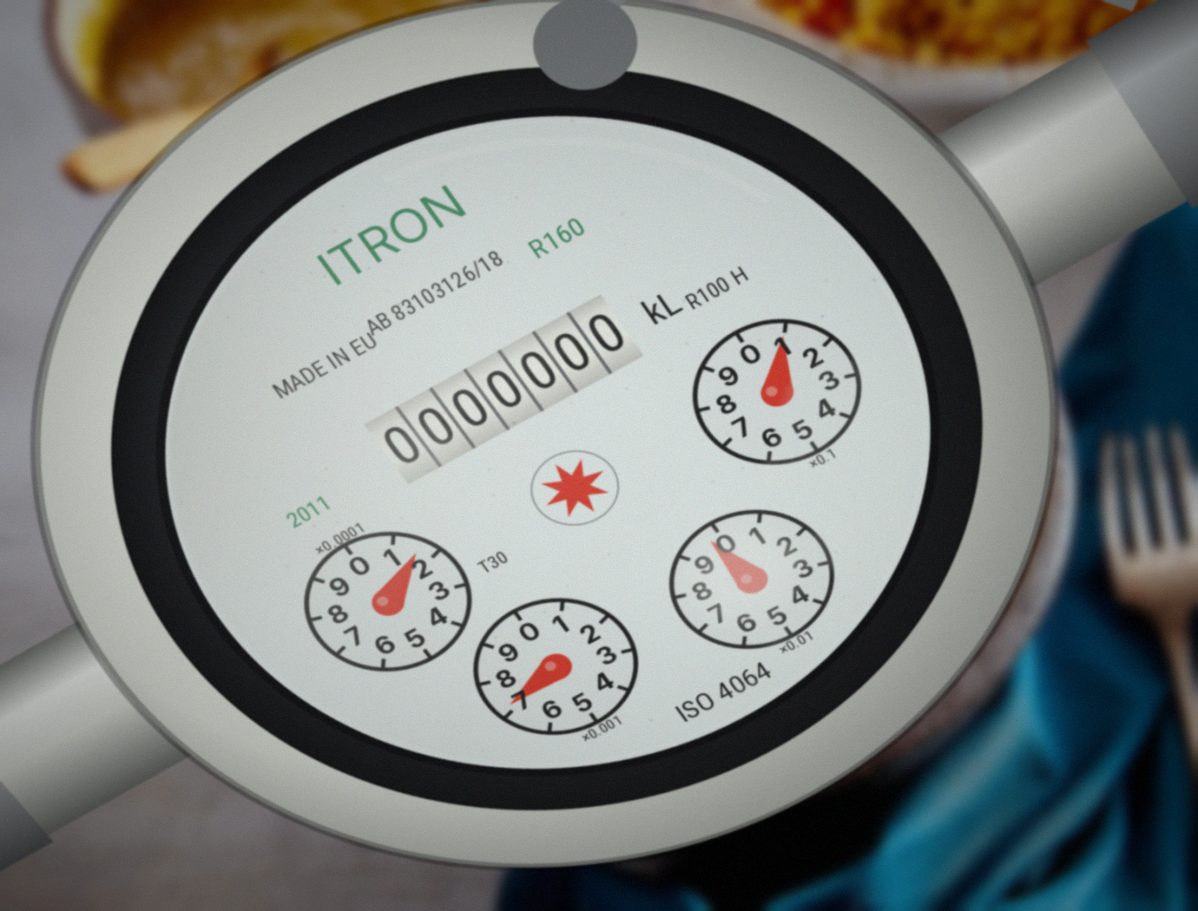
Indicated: value=0.0971 unit=kL
